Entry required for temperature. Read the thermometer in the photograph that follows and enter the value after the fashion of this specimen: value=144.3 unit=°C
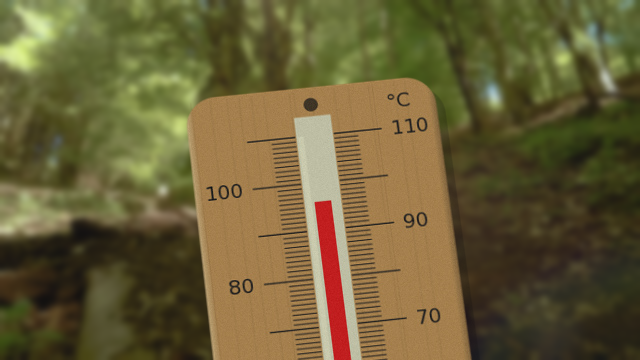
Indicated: value=96 unit=°C
